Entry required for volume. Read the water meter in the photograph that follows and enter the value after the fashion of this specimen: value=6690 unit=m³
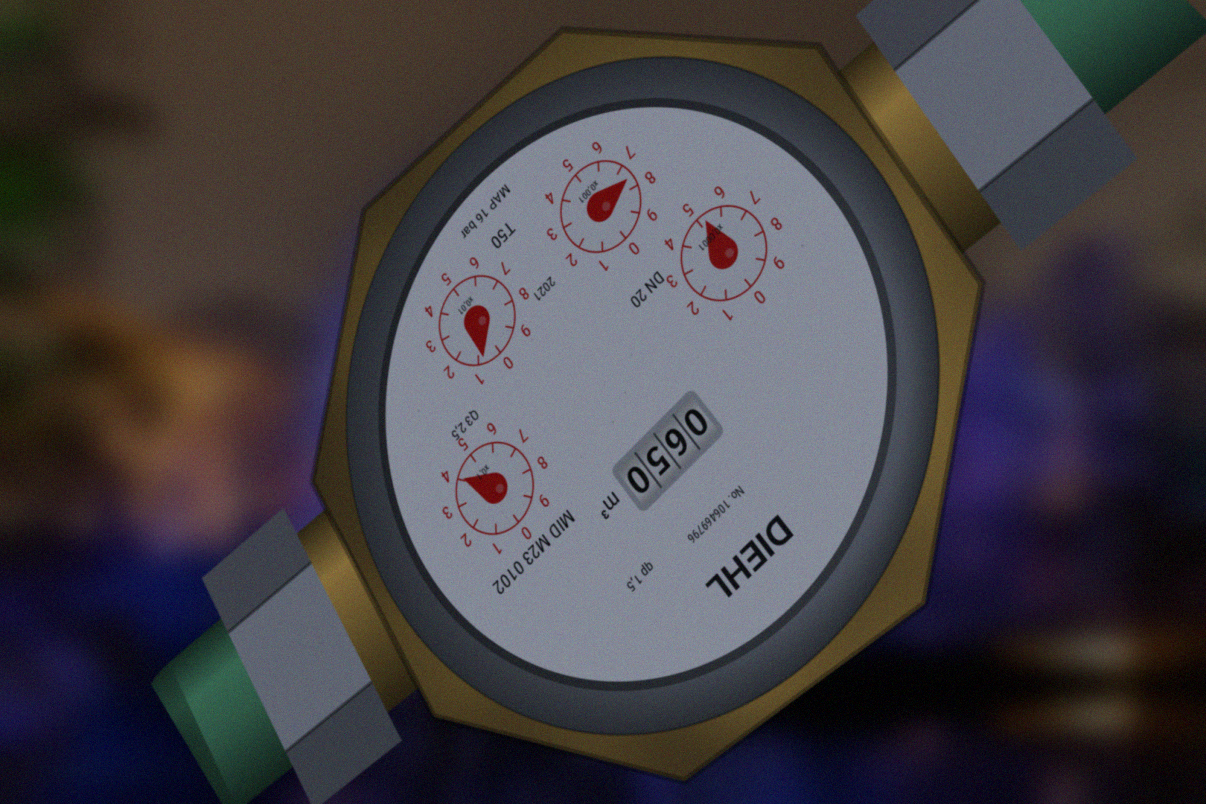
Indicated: value=650.4075 unit=m³
